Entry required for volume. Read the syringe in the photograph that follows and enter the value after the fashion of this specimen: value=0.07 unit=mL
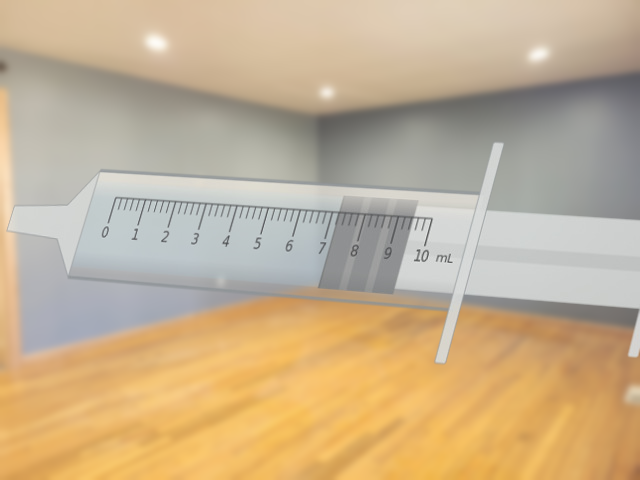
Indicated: value=7.2 unit=mL
